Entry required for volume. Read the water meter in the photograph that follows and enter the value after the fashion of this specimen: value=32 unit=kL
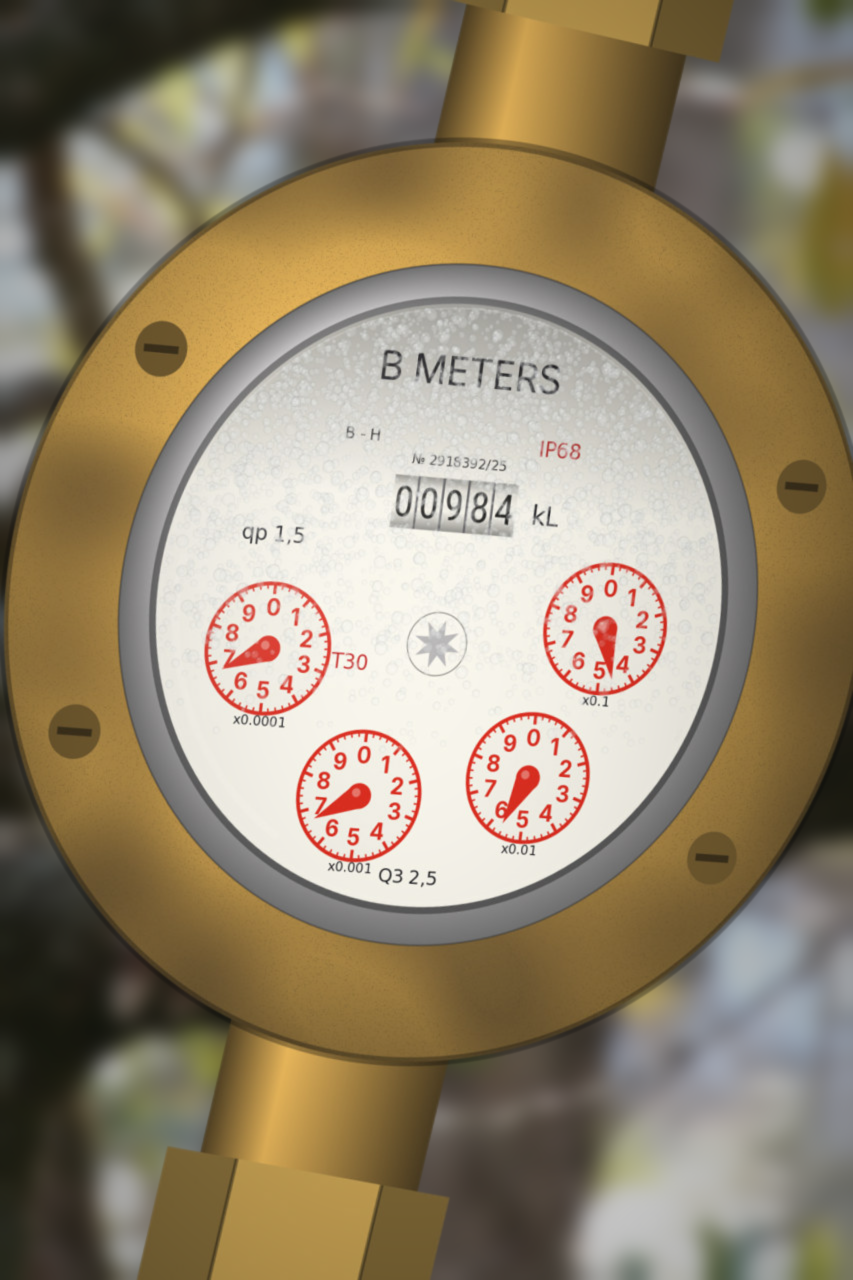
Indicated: value=984.4566 unit=kL
